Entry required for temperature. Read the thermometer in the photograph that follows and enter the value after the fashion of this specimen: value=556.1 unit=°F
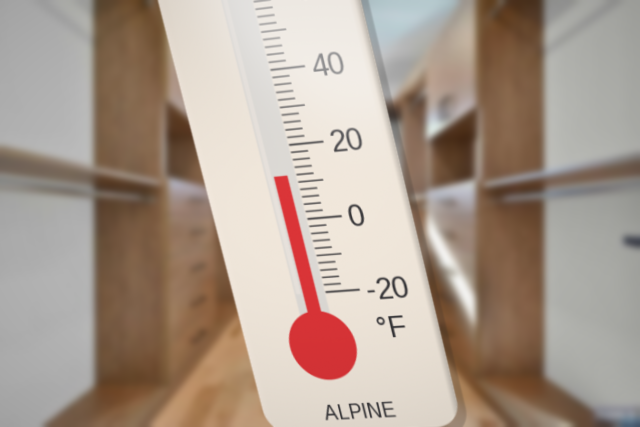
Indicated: value=12 unit=°F
